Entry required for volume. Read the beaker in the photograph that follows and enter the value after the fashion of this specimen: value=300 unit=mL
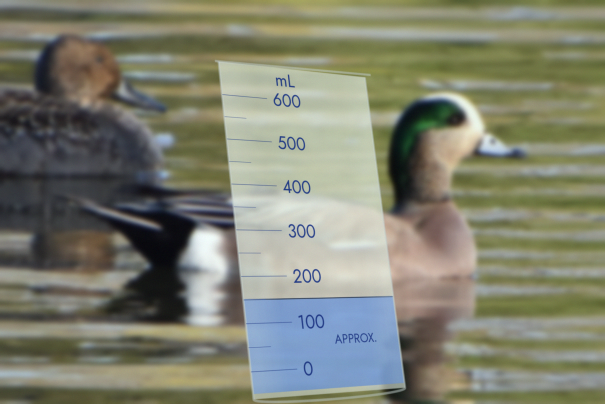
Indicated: value=150 unit=mL
